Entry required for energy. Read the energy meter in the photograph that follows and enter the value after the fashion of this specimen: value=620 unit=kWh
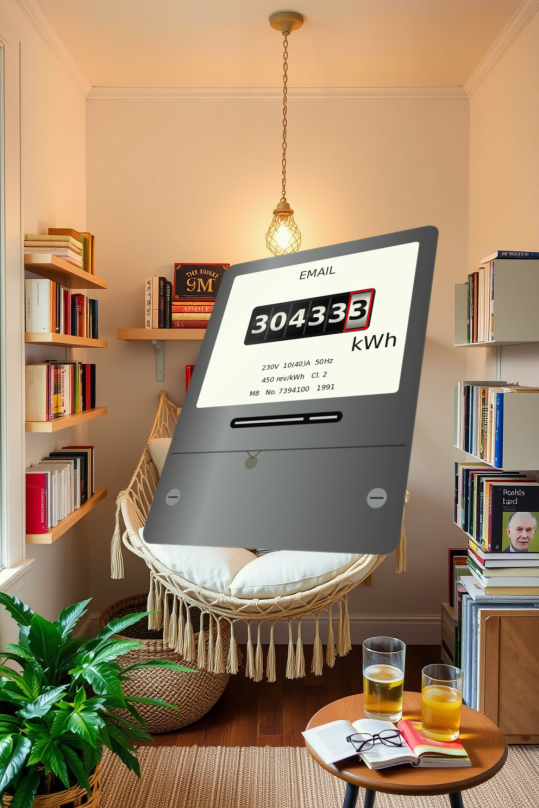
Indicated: value=30433.3 unit=kWh
